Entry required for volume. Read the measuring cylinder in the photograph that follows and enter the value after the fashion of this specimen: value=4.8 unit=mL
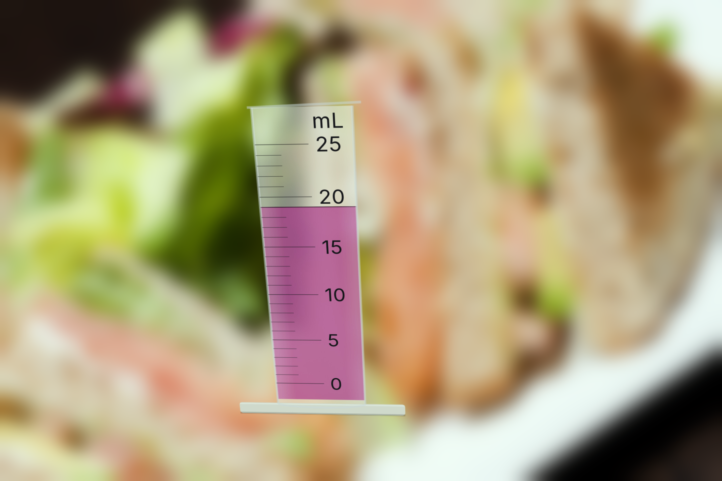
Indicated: value=19 unit=mL
